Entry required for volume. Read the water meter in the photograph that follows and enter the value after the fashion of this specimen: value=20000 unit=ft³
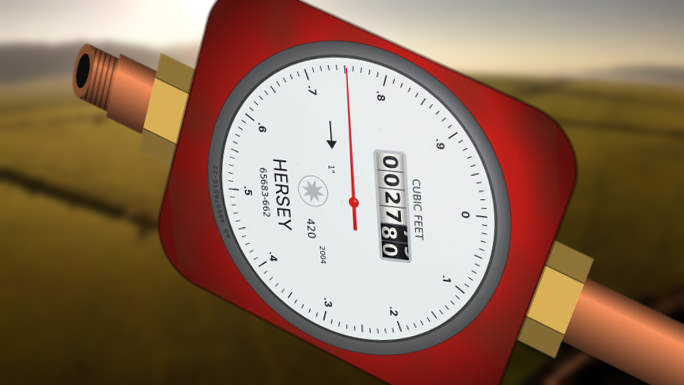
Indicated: value=2779.75 unit=ft³
